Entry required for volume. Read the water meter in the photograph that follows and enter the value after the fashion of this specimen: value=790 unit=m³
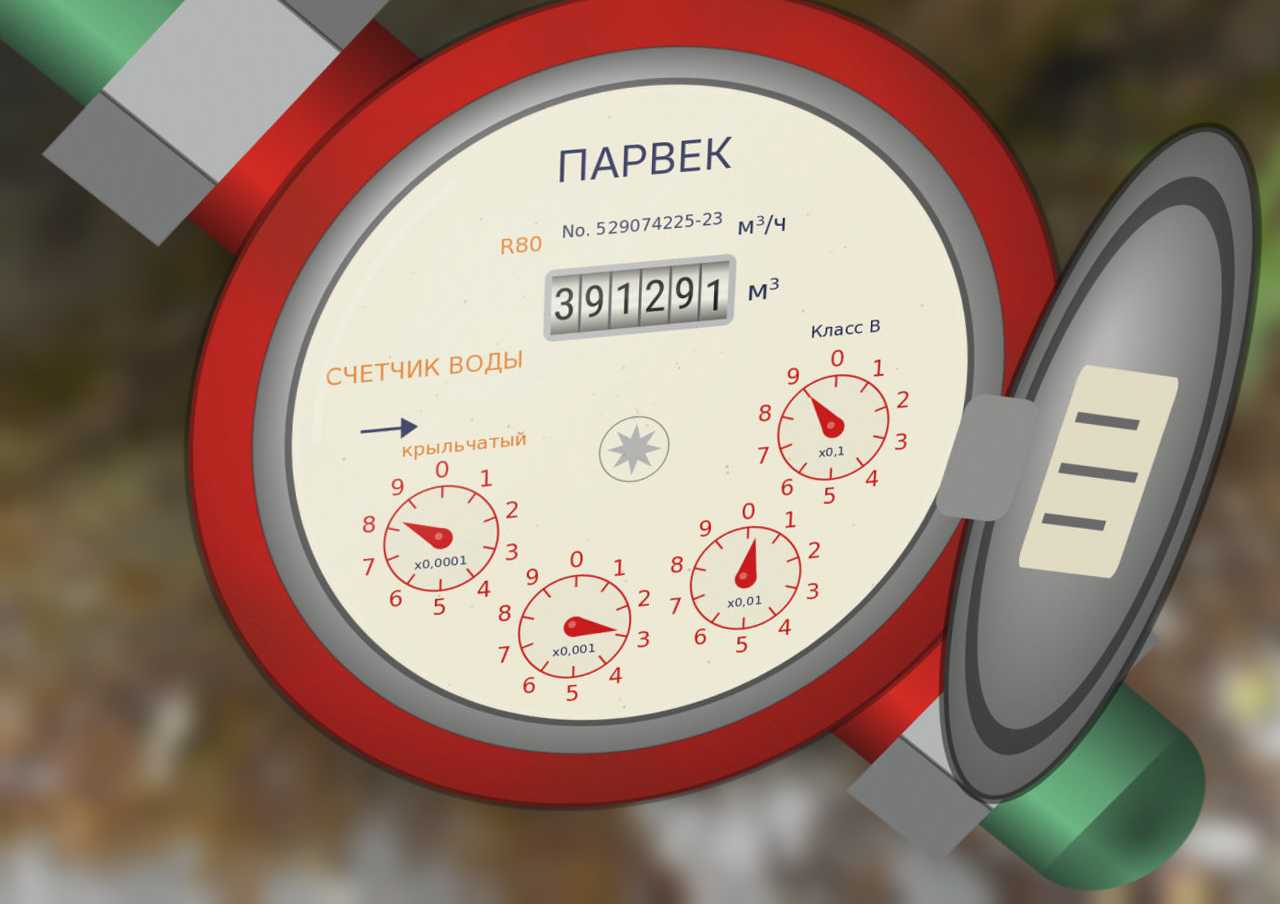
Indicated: value=391290.9028 unit=m³
